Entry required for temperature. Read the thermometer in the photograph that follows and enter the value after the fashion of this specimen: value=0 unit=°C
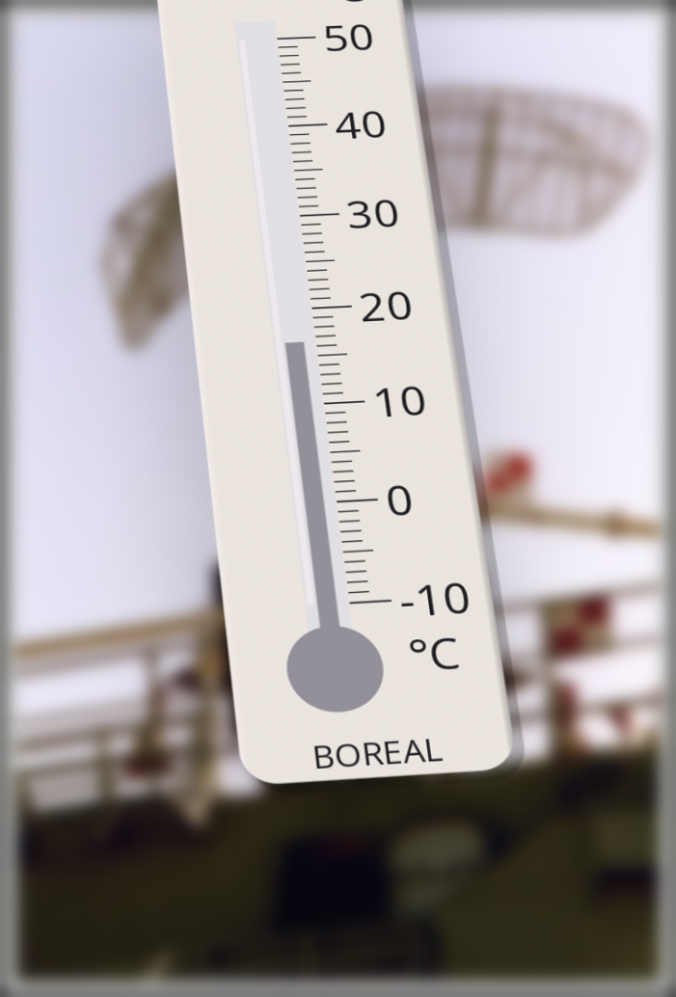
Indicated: value=16.5 unit=°C
